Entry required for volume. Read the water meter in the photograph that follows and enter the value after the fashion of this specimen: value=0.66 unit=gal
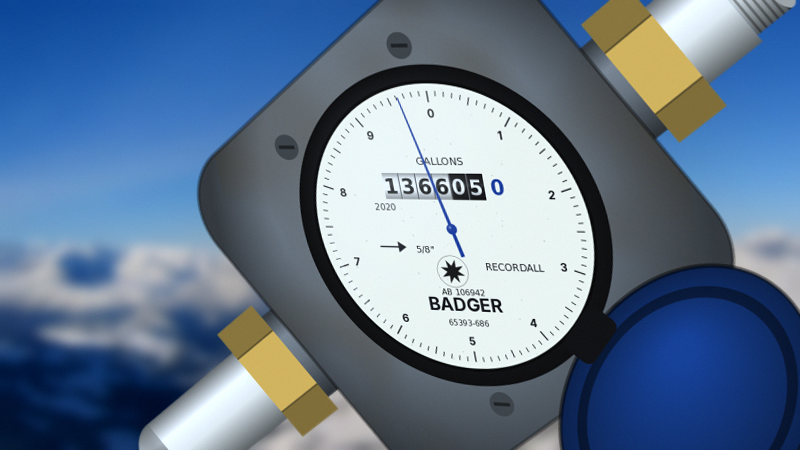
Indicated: value=1366049.6 unit=gal
